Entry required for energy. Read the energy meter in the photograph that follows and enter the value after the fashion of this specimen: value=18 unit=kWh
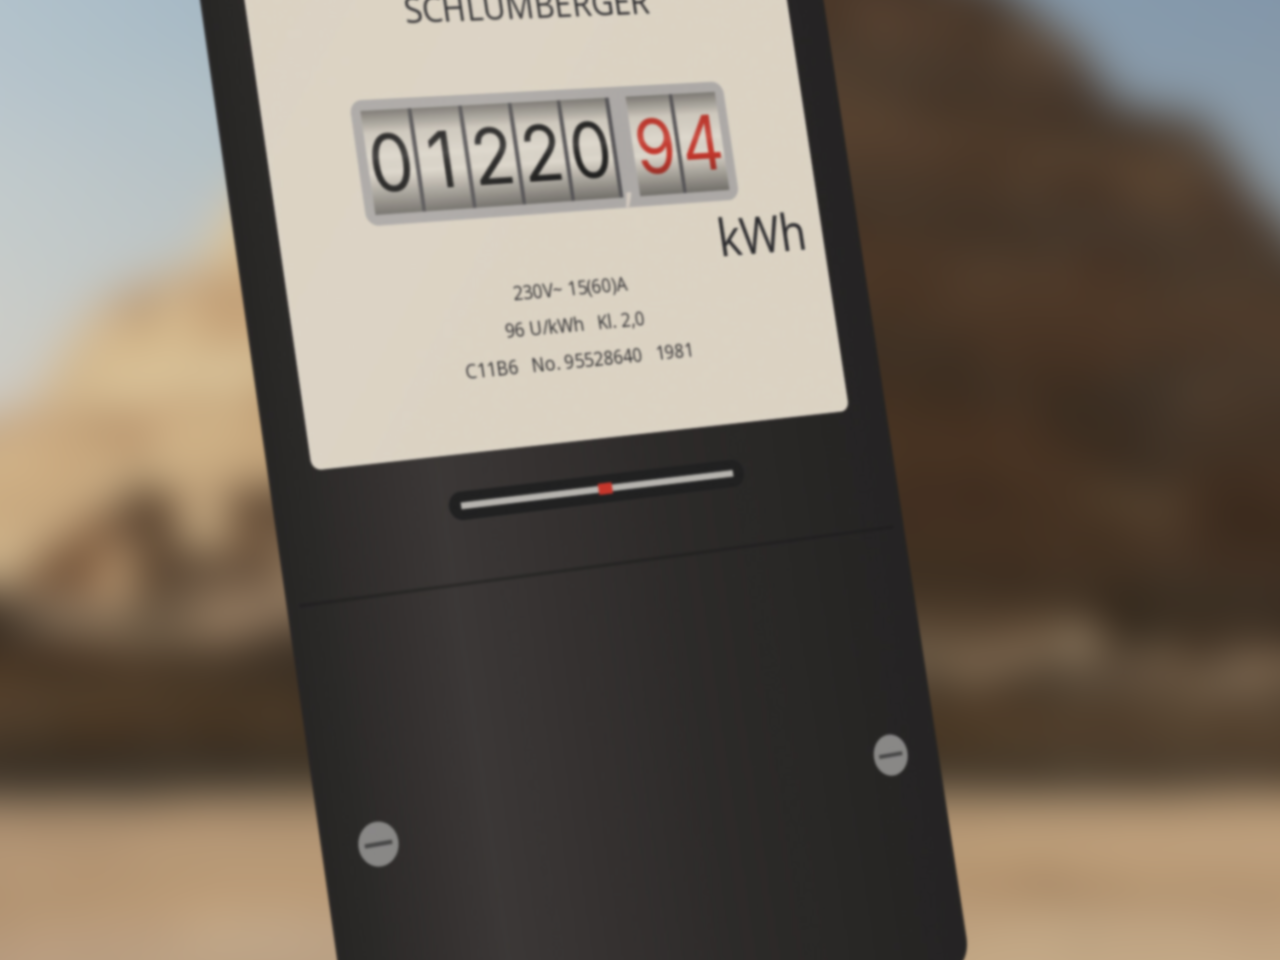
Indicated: value=1220.94 unit=kWh
